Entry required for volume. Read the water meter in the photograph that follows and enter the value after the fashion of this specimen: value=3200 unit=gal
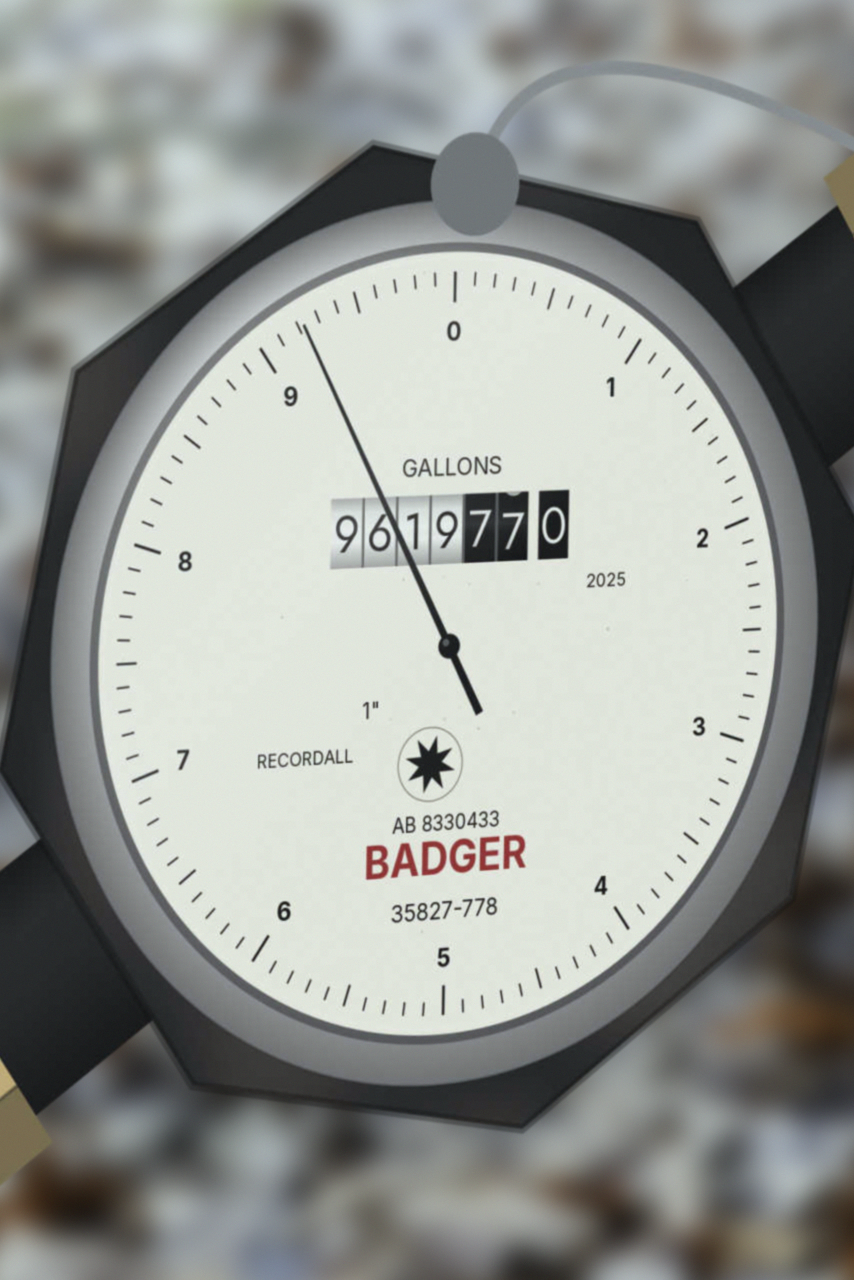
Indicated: value=9619769.2 unit=gal
